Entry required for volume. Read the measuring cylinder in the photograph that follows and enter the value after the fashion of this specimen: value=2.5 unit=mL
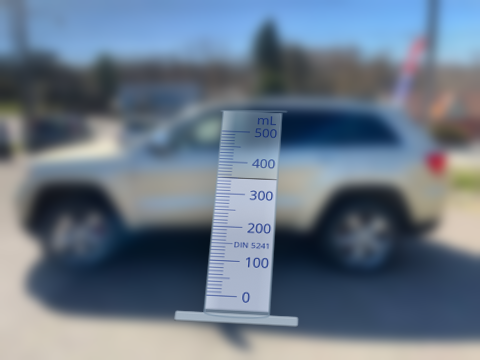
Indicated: value=350 unit=mL
